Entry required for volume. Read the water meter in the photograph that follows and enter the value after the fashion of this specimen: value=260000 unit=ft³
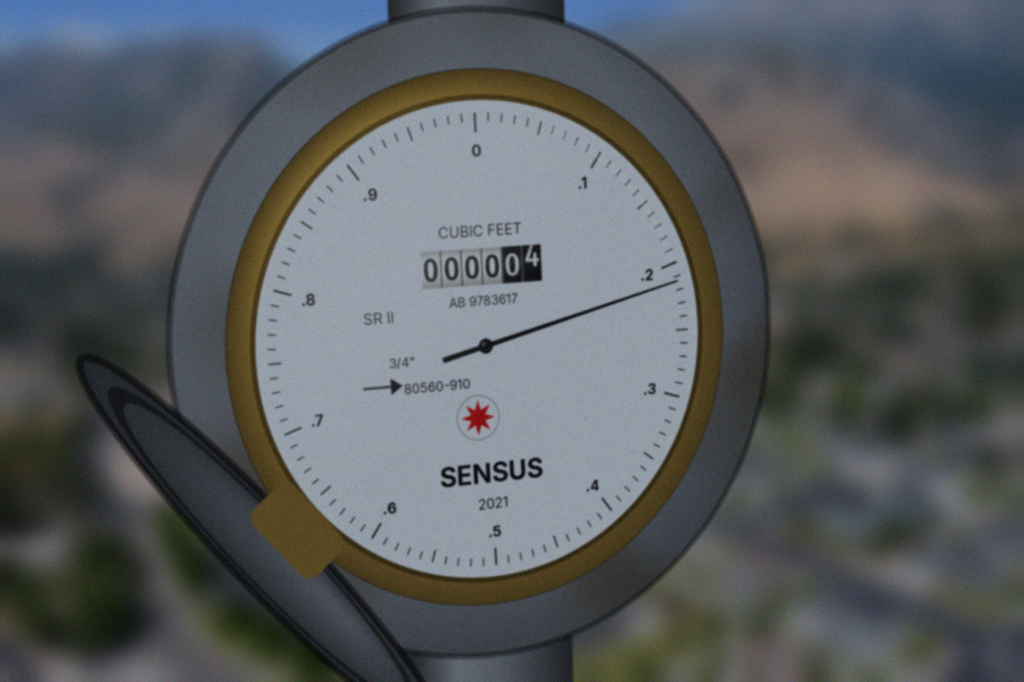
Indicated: value=4.21 unit=ft³
